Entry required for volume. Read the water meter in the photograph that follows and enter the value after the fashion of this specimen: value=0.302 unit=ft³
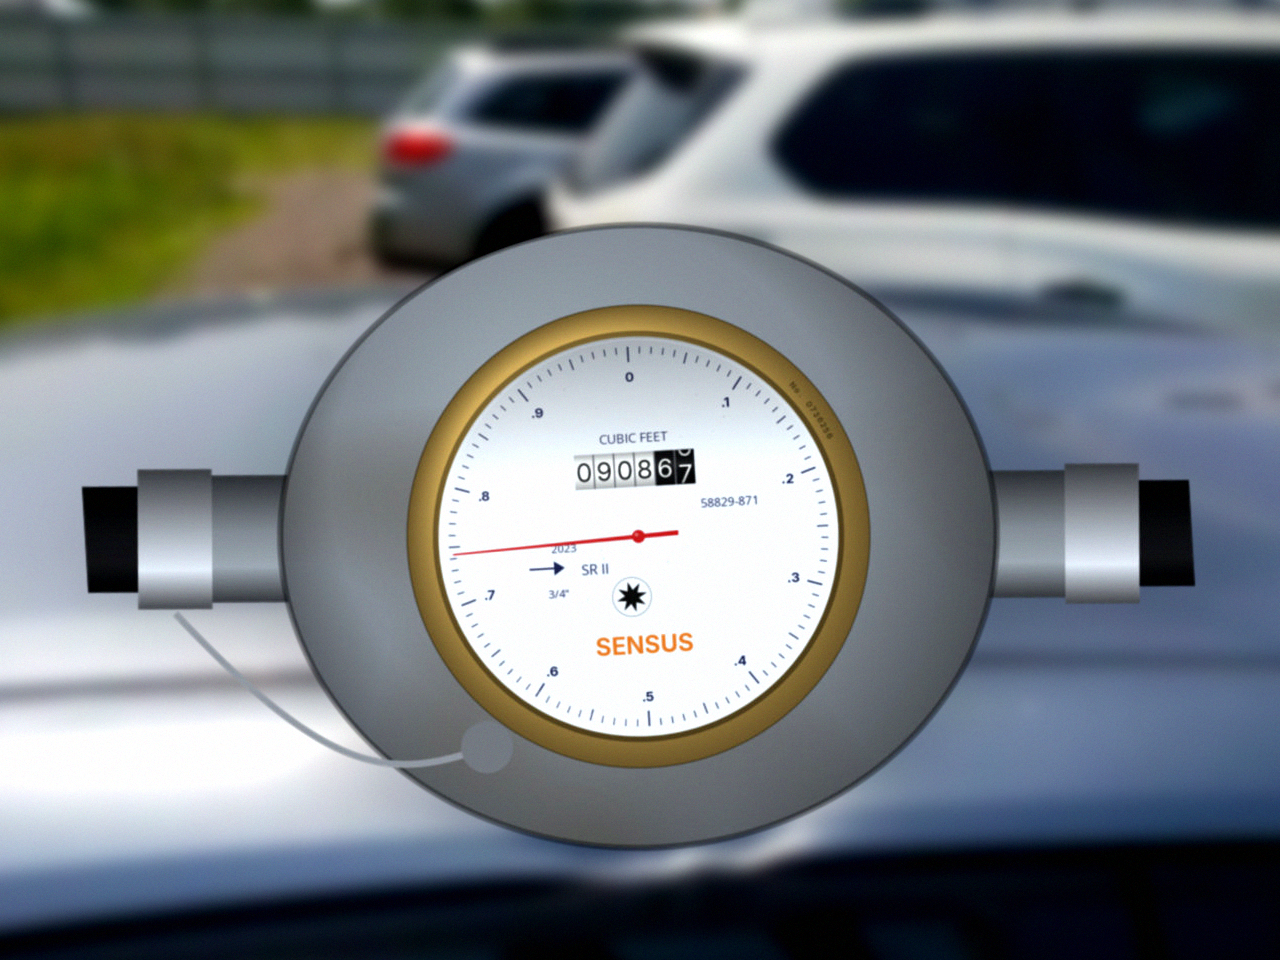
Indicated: value=90866.74 unit=ft³
